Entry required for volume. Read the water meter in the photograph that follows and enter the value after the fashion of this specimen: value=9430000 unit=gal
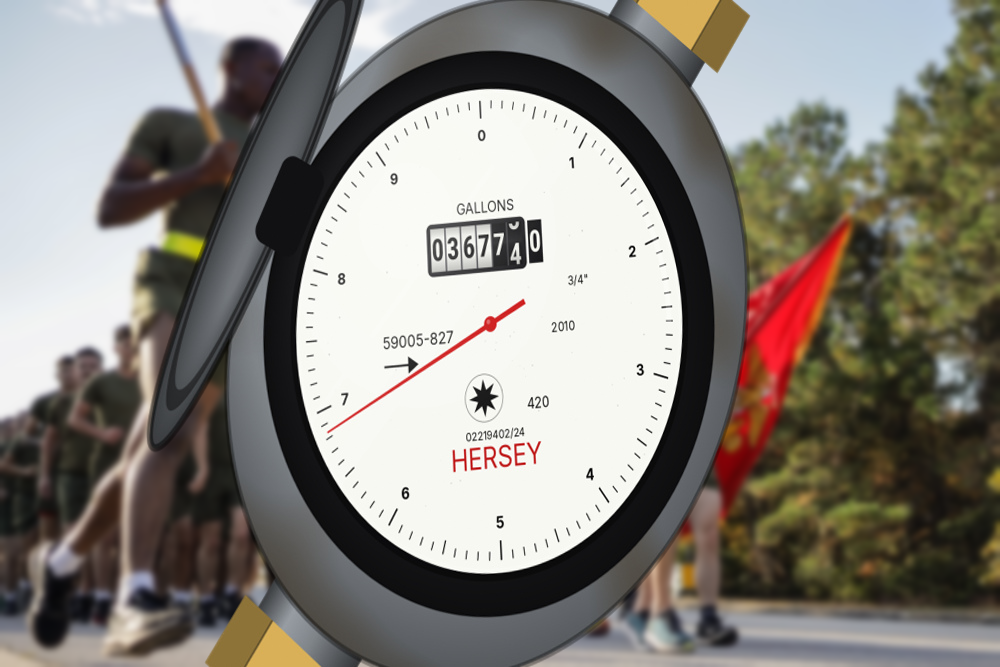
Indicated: value=367736.8 unit=gal
